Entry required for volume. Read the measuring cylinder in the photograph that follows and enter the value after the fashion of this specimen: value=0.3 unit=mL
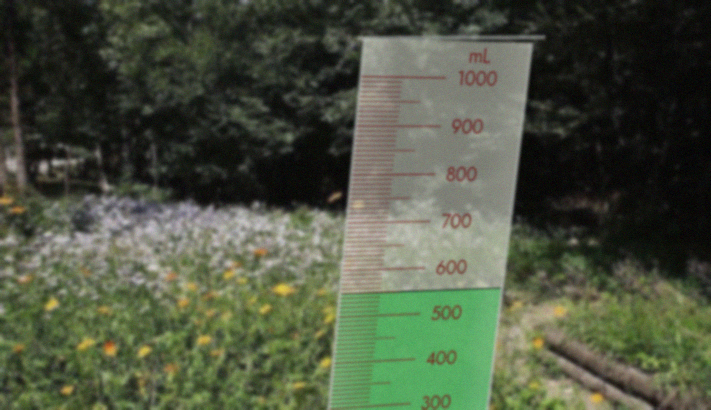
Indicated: value=550 unit=mL
